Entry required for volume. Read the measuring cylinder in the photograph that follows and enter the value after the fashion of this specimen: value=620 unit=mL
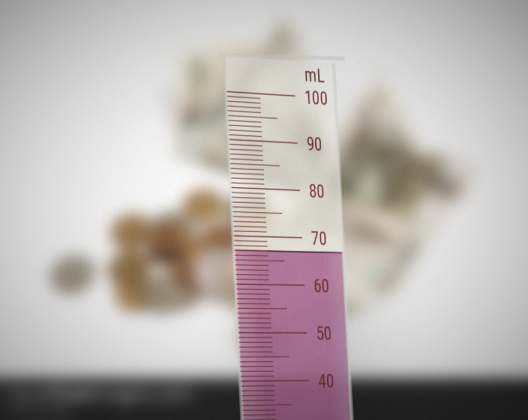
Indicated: value=67 unit=mL
